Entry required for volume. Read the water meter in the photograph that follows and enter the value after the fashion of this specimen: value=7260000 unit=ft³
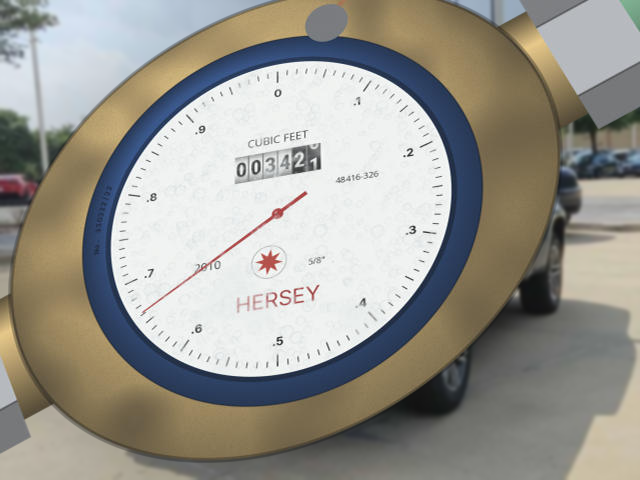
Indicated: value=3420.66 unit=ft³
